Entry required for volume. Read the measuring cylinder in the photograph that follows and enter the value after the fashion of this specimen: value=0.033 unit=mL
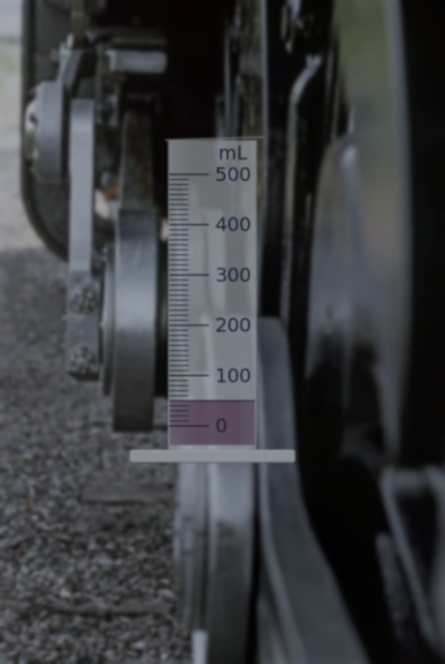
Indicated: value=50 unit=mL
